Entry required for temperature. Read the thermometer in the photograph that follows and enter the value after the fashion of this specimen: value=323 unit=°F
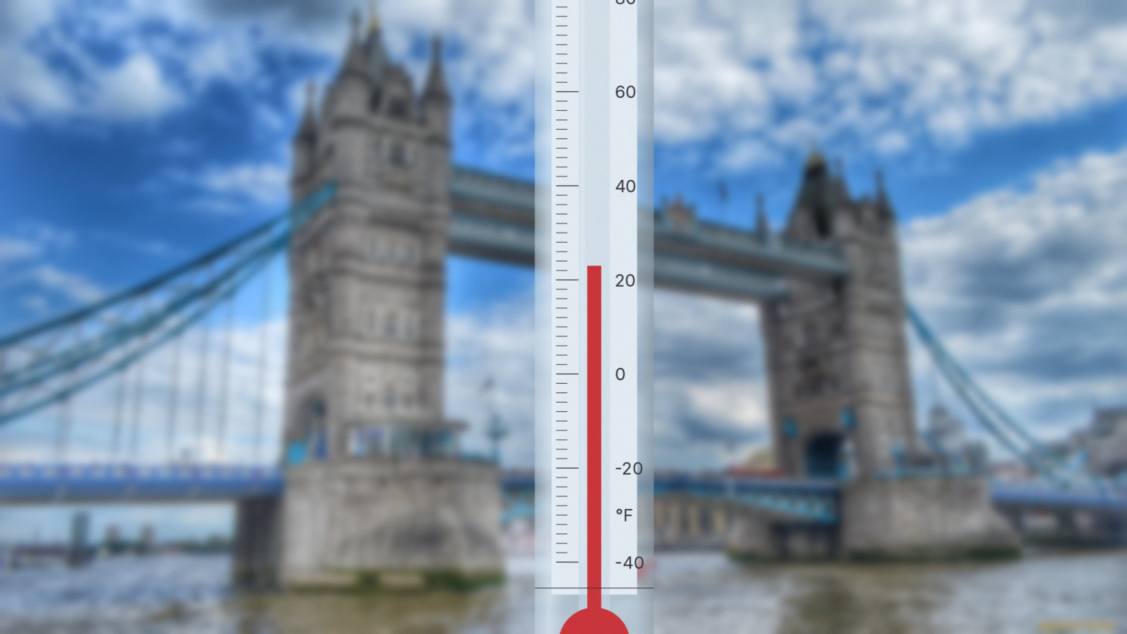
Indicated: value=23 unit=°F
